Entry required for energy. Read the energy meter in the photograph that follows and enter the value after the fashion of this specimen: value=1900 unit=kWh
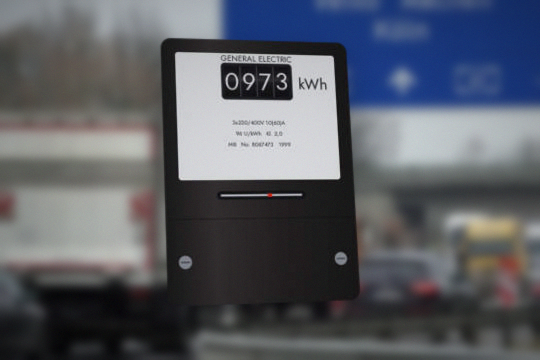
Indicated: value=973 unit=kWh
